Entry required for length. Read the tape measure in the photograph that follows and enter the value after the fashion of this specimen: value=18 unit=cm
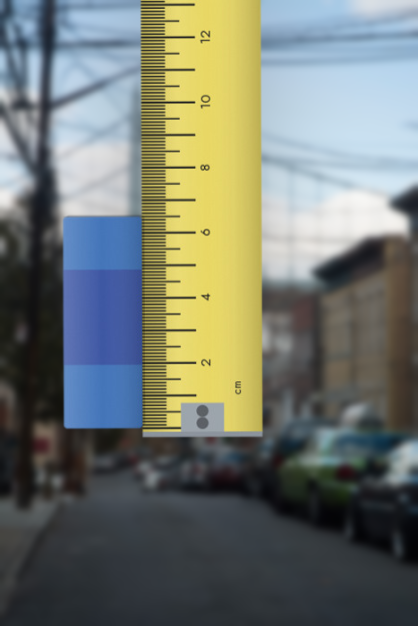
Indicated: value=6.5 unit=cm
